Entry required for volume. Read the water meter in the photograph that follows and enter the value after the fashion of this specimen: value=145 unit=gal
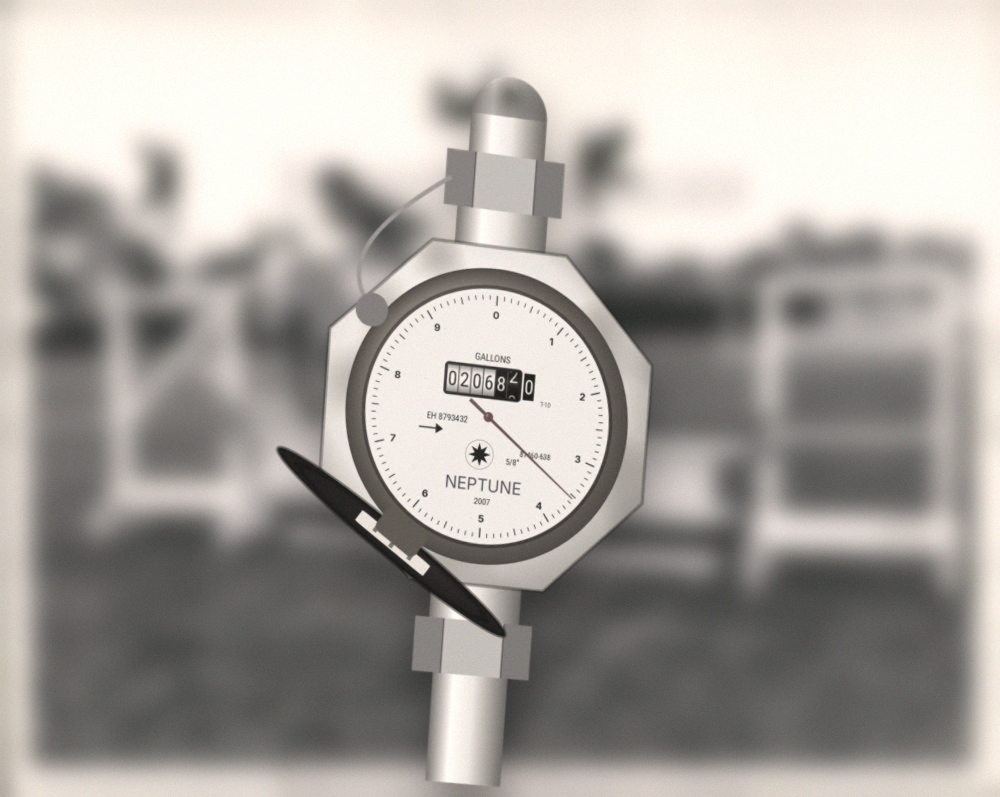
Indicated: value=206823.5 unit=gal
